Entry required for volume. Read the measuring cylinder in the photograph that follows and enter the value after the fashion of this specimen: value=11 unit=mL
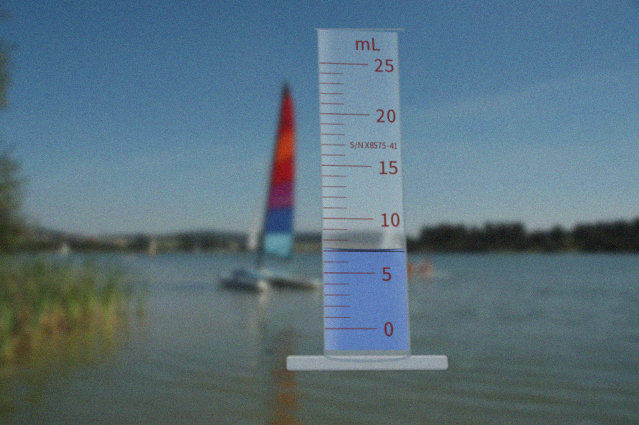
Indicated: value=7 unit=mL
